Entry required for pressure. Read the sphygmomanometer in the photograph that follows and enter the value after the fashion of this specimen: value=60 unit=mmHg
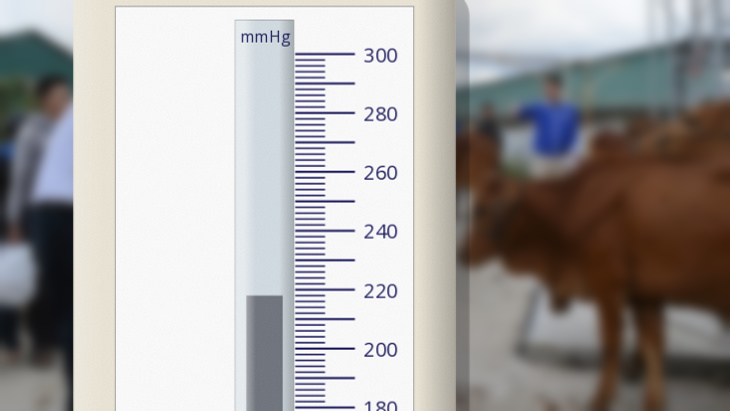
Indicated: value=218 unit=mmHg
